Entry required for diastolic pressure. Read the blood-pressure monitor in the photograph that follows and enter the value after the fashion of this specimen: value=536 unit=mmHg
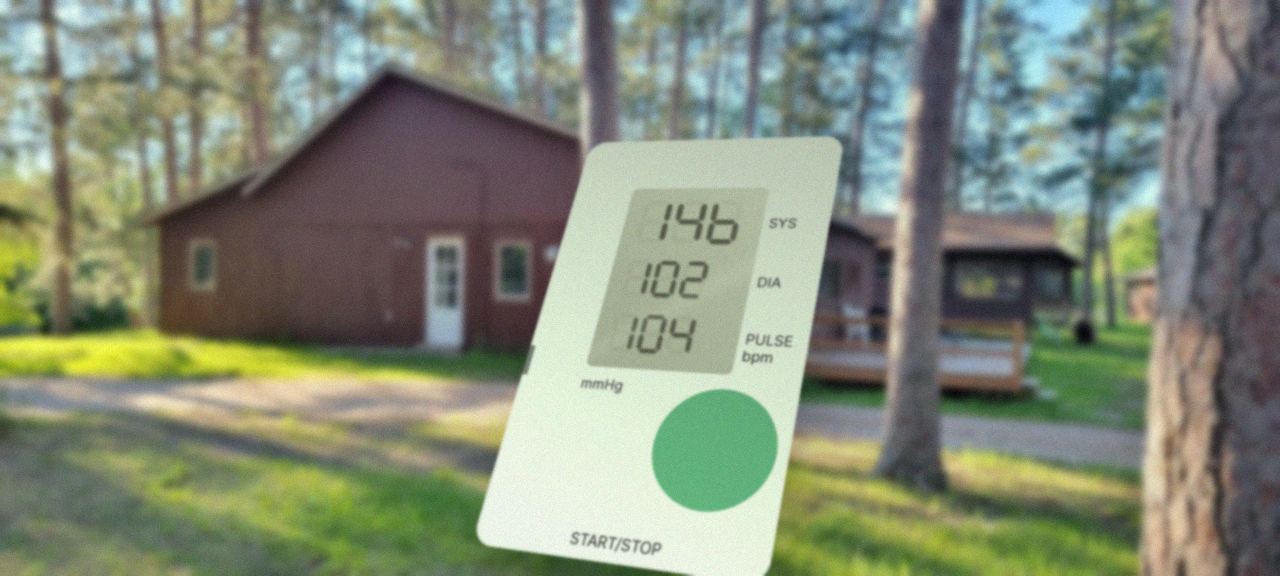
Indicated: value=102 unit=mmHg
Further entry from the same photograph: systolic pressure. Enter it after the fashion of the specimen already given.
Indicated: value=146 unit=mmHg
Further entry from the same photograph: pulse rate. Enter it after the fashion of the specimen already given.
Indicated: value=104 unit=bpm
